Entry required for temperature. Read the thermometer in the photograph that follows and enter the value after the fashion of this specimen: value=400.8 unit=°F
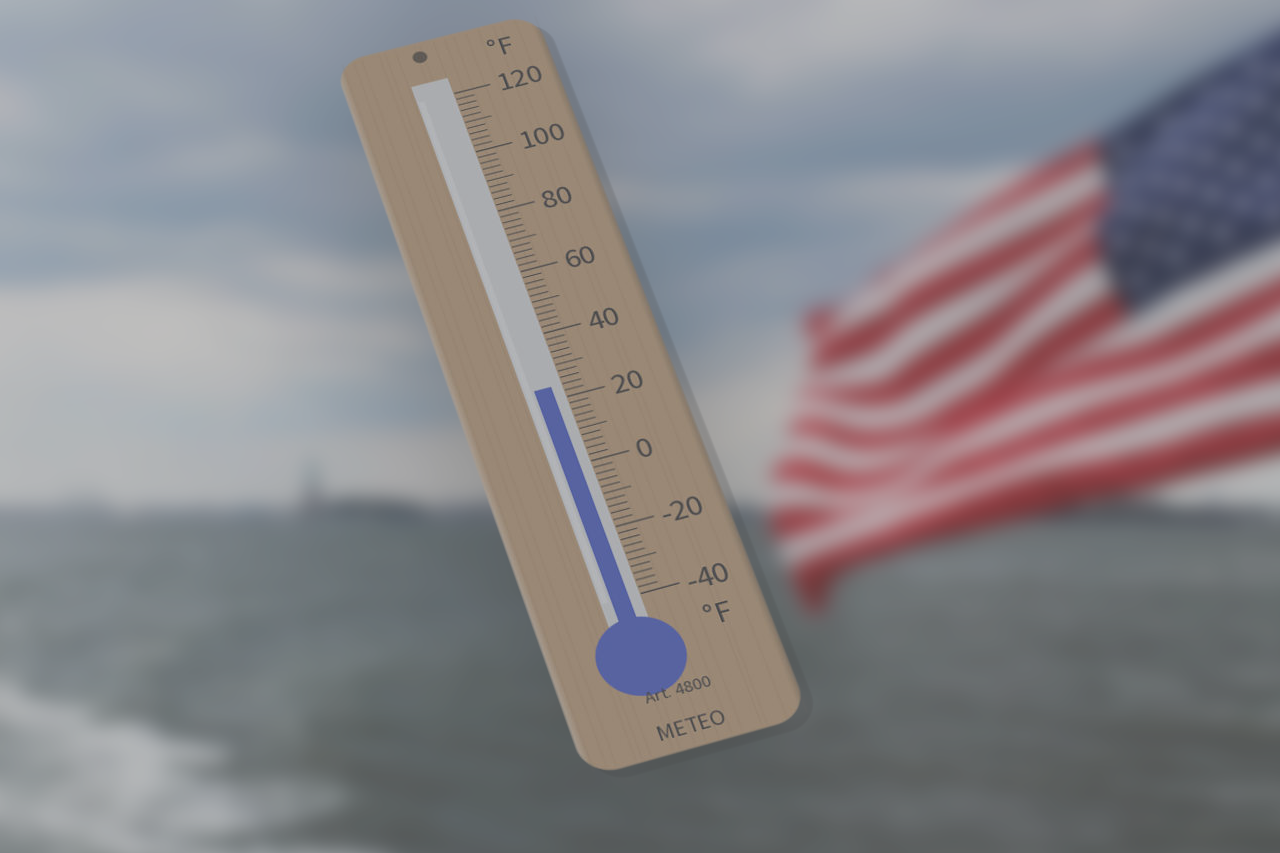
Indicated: value=24 unit=°F
